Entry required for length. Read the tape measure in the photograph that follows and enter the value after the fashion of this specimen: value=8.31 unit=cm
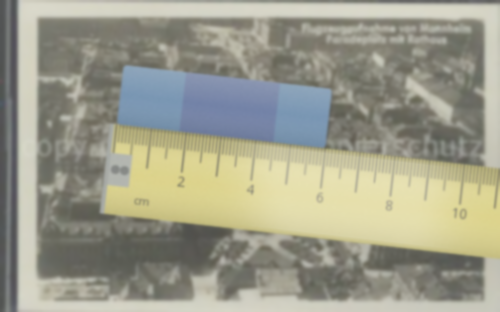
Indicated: value=6 unit=cm
